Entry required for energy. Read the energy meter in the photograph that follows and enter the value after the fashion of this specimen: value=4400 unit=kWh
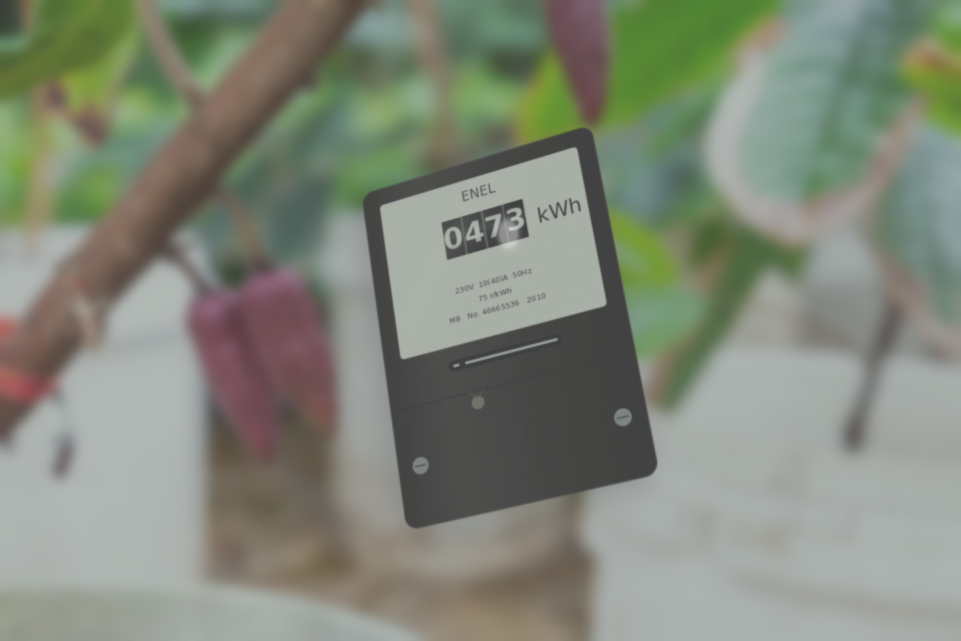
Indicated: value=473 unit=kWh
